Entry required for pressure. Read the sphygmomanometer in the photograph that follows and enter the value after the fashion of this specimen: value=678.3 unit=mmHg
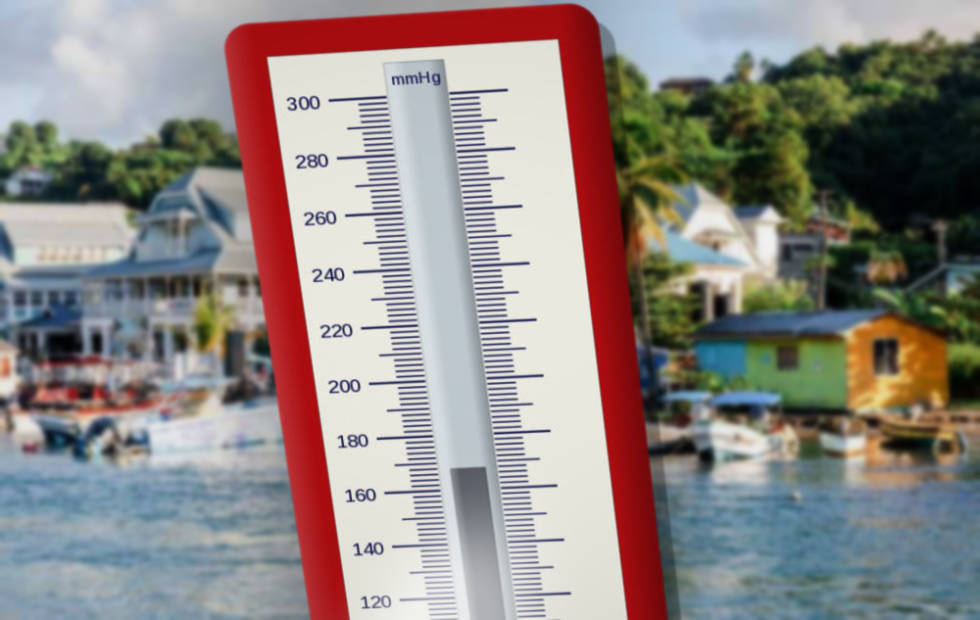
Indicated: value=168 unit=mmHg
